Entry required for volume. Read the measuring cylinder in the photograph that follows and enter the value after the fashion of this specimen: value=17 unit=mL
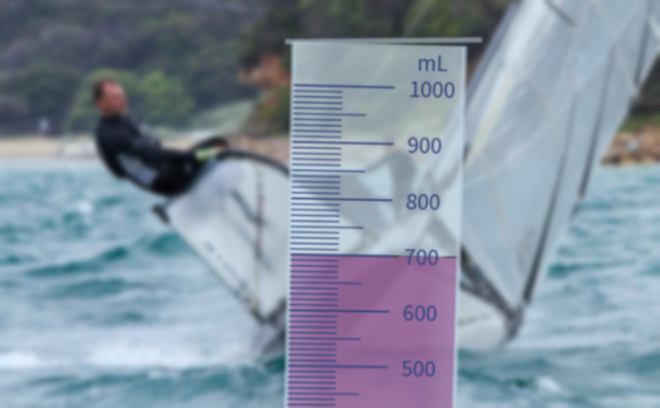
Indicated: value=700 unit=mL
